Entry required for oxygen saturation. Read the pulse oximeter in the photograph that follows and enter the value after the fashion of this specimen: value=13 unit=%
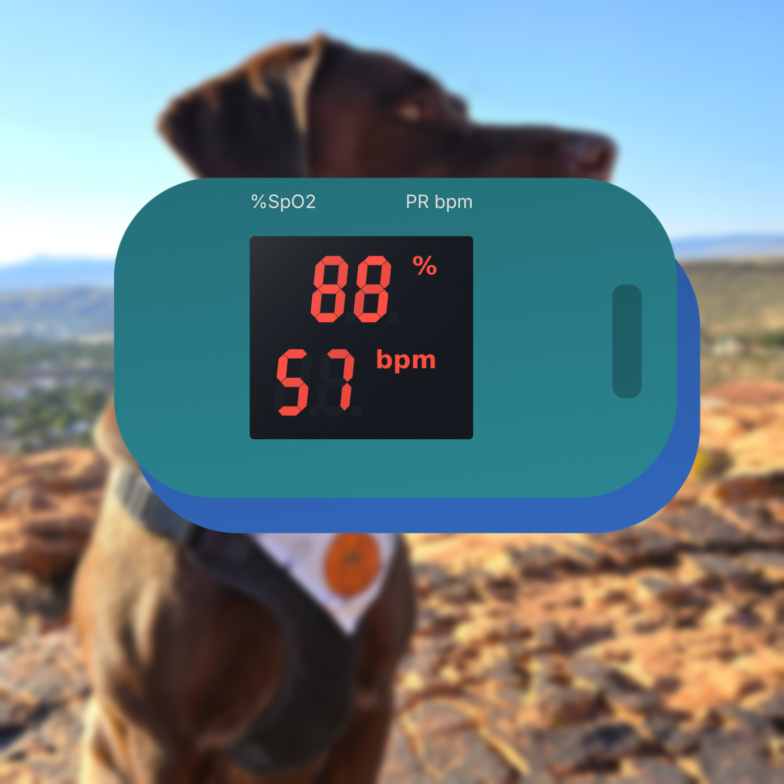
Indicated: value=88 unit=%
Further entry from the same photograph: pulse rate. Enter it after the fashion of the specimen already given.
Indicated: value=57 unit=bpm
